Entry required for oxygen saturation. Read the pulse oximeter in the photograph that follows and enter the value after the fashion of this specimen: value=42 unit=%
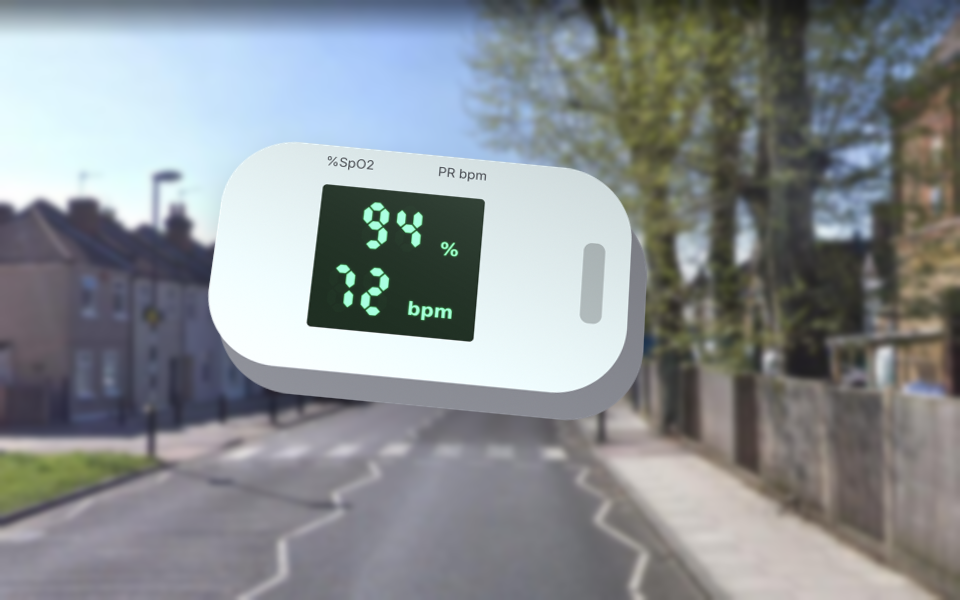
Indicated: value=94 unit=%
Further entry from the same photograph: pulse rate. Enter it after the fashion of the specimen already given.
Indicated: value=72 unit=bpm
